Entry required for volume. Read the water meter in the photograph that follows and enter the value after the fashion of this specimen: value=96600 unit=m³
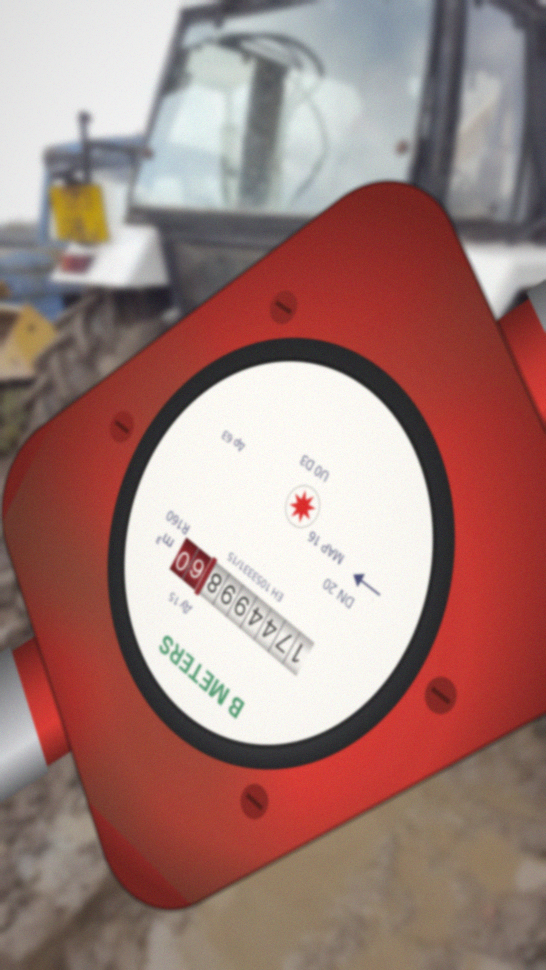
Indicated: value=1744998.60 unit=m³
